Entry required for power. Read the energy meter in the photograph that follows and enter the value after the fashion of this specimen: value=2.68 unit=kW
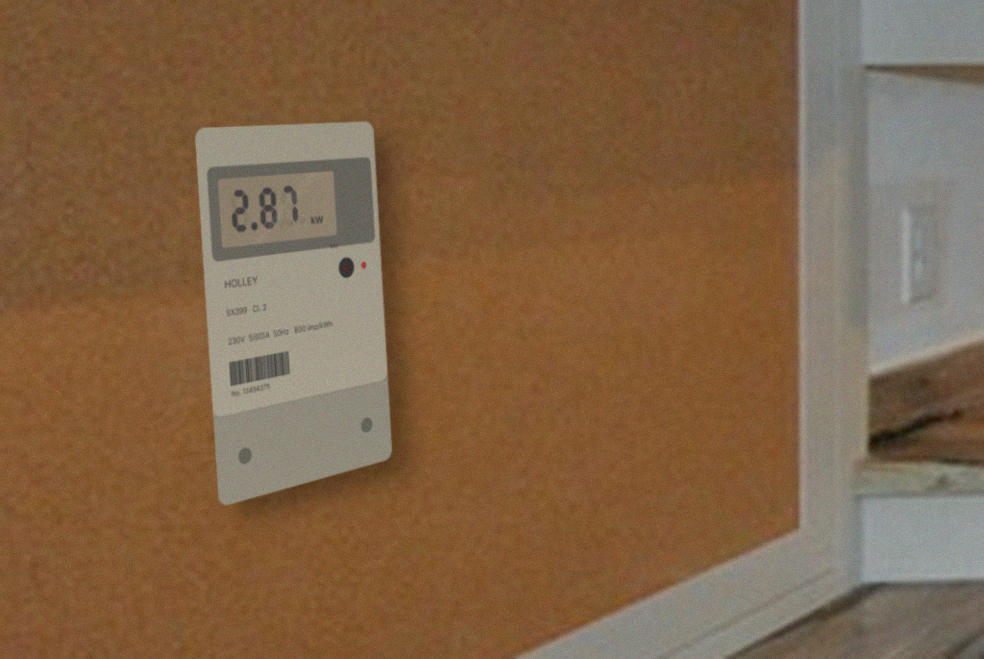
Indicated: value=2.87 unit=kW
